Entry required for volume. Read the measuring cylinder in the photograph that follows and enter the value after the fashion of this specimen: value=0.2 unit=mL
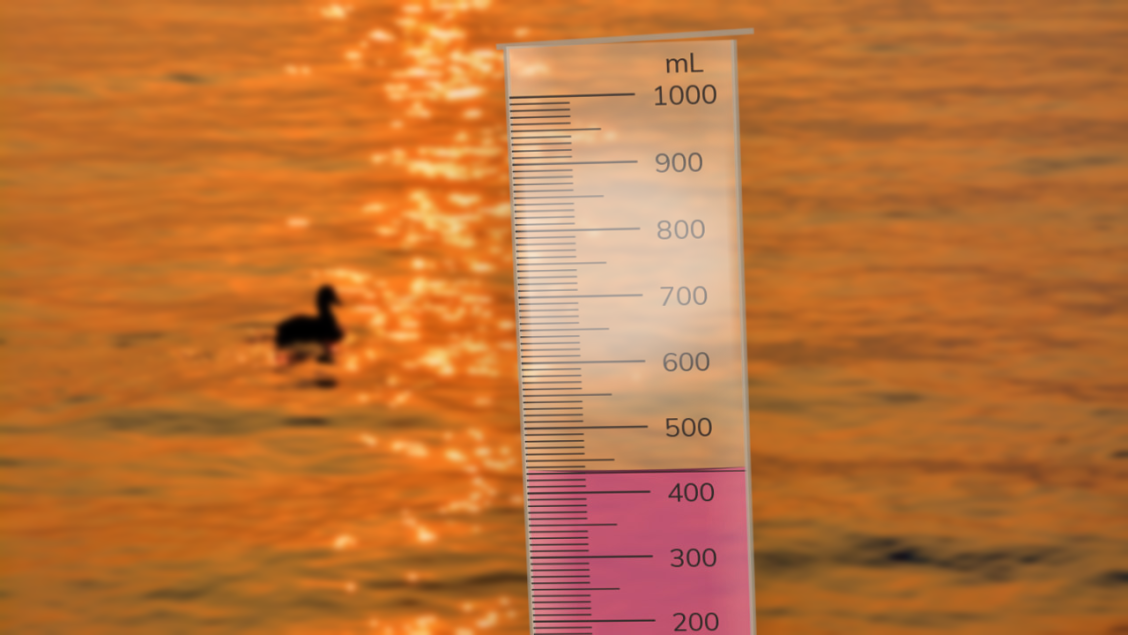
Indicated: value=430 unit=mL
